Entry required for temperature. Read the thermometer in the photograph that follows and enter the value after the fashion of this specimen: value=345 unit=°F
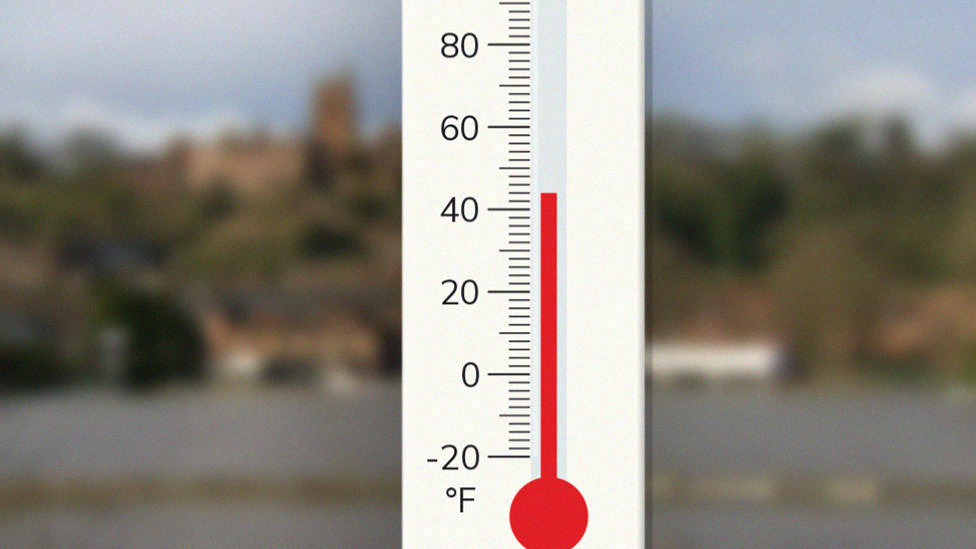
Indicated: value=44 unit=°F
